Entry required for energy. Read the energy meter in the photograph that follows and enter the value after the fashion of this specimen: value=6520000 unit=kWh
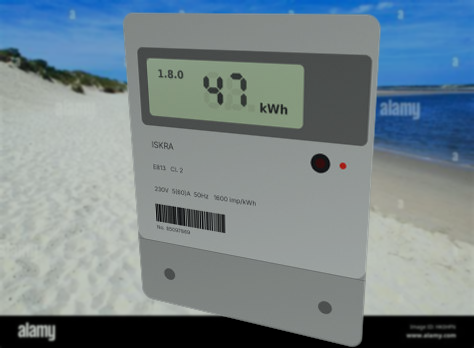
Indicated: value=47 unit=kWh
